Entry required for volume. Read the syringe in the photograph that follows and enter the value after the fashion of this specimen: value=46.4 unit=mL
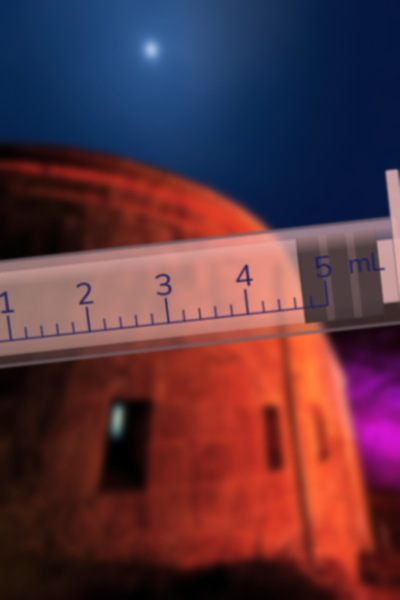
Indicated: value=4.7 unit=mL
